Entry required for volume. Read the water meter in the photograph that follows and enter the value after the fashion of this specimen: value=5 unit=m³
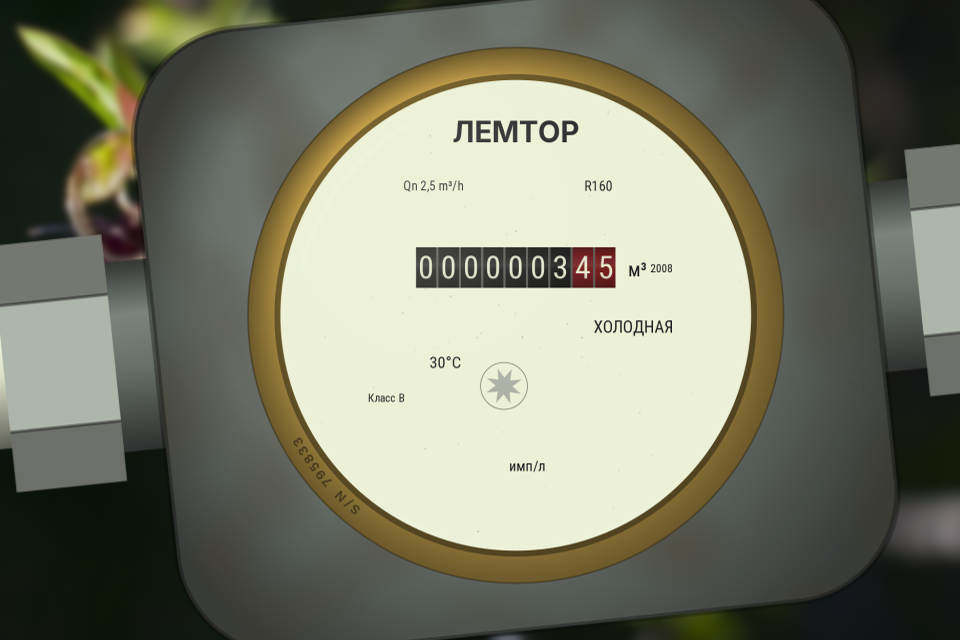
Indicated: value=3.45 unit=m³
